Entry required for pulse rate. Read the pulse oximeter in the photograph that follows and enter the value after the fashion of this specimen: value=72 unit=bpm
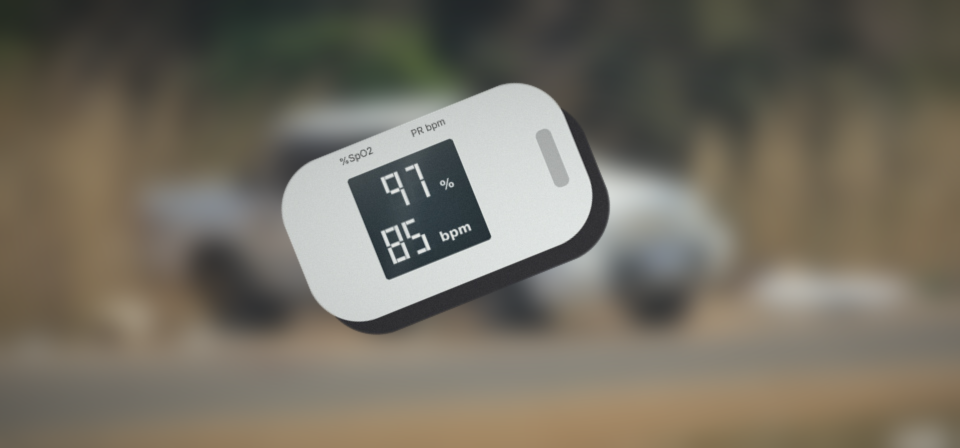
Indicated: value=85 unit=bpm
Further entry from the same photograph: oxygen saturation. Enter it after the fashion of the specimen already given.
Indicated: value=97 unit=%
